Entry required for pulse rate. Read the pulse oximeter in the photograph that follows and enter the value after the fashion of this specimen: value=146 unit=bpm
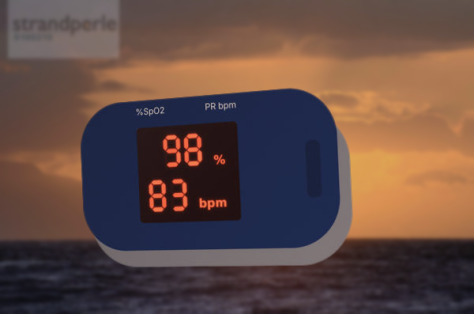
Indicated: value=83 unit=bpm
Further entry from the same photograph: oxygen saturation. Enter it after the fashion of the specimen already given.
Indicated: value=98 unit=%
